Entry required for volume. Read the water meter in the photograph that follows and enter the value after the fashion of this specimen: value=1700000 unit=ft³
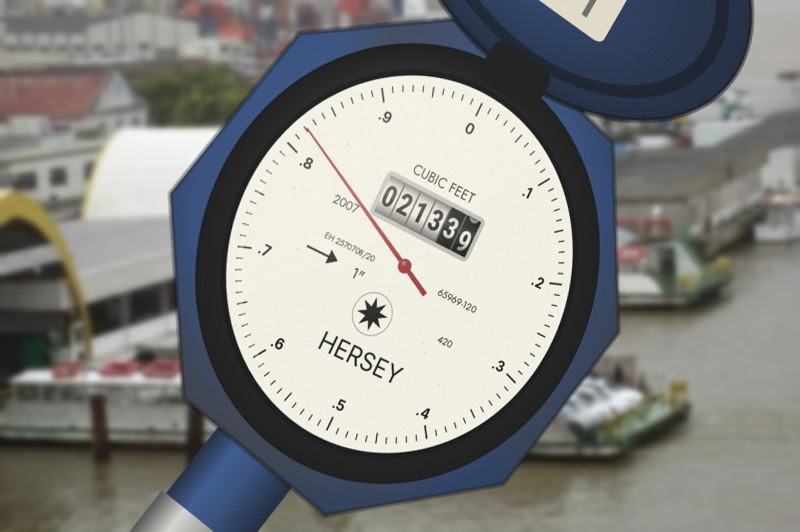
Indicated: value=21338.82 unit=ft³
